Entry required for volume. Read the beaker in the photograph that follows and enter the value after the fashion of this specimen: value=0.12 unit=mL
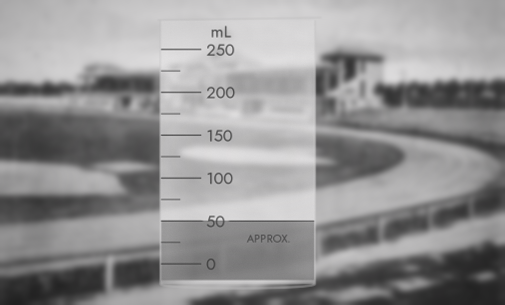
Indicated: value=50 unit=mL
